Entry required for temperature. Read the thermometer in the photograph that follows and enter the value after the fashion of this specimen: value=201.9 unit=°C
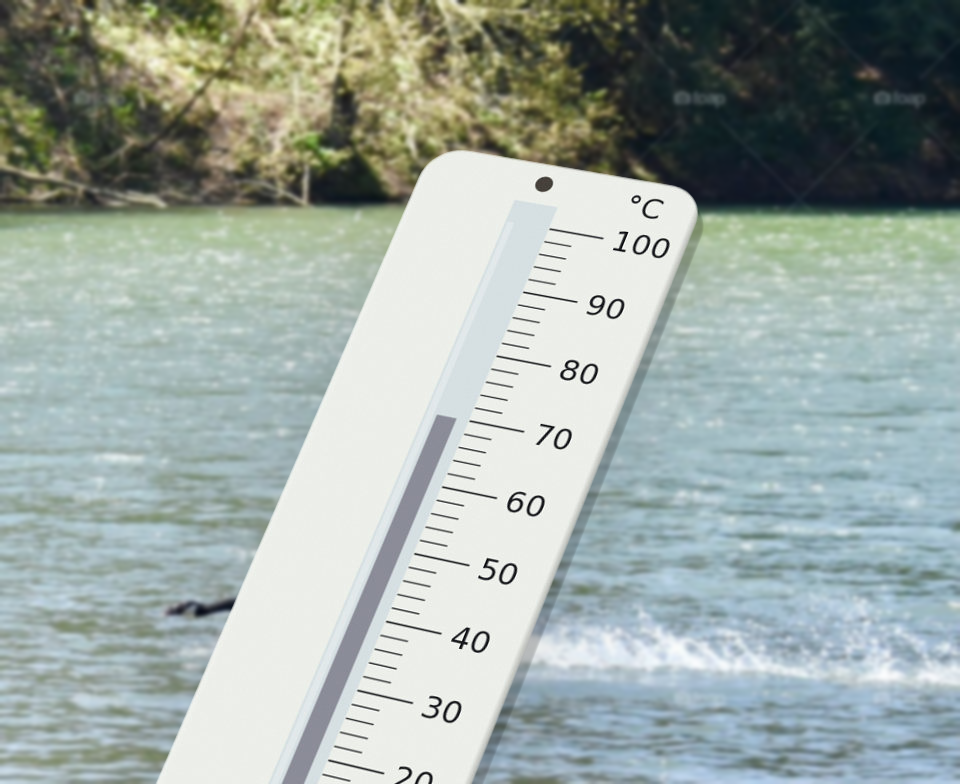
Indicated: value=70 unit=°C
